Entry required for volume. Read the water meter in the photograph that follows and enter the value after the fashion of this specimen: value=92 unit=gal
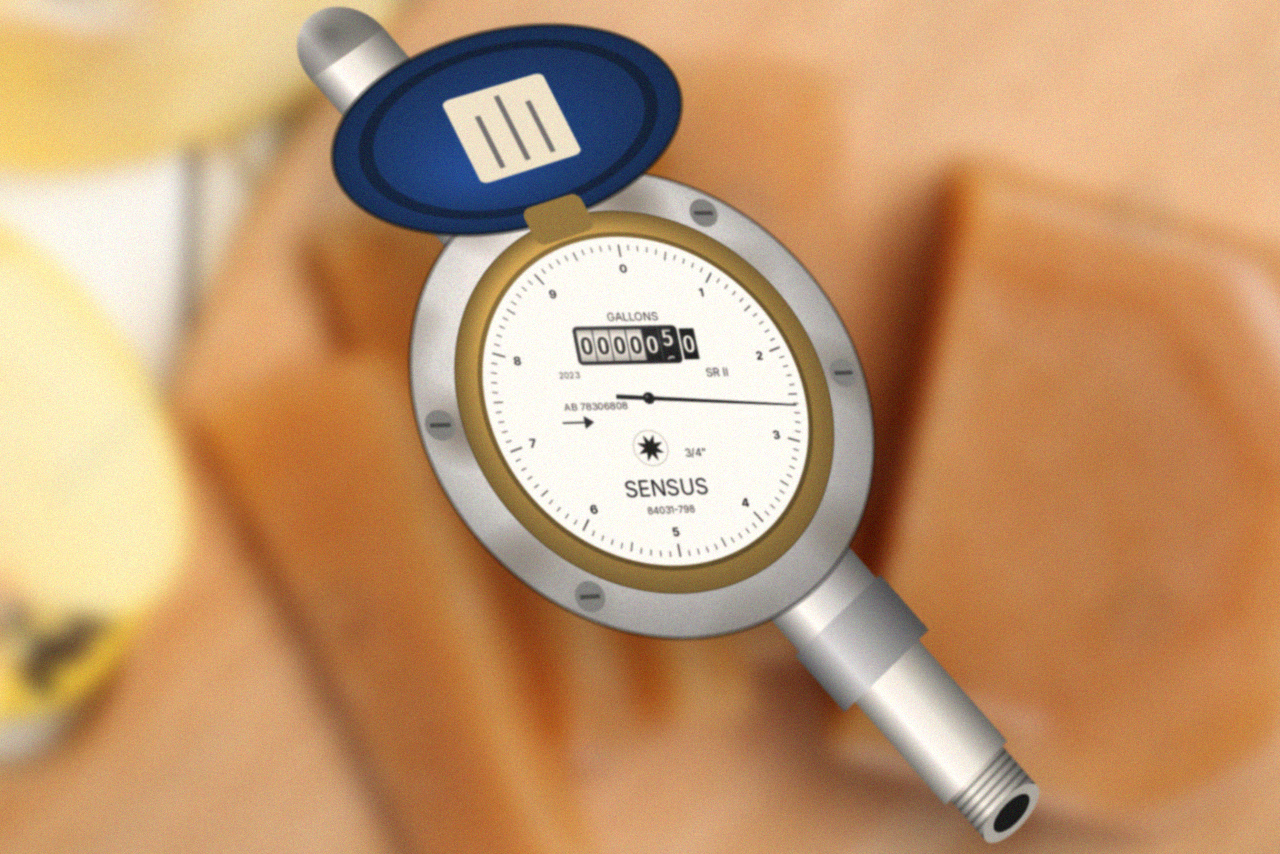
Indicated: value=52.6 unit=gal
